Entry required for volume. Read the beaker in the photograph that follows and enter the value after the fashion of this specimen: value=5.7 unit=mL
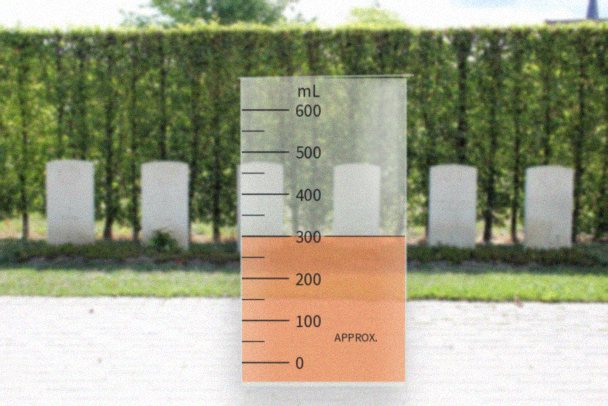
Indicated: value=300 unit=mL
